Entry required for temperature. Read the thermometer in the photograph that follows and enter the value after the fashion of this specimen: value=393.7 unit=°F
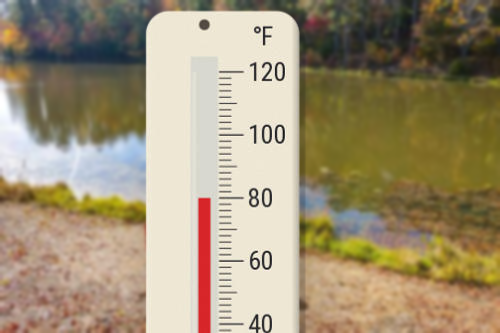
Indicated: value=80 unit=°F
